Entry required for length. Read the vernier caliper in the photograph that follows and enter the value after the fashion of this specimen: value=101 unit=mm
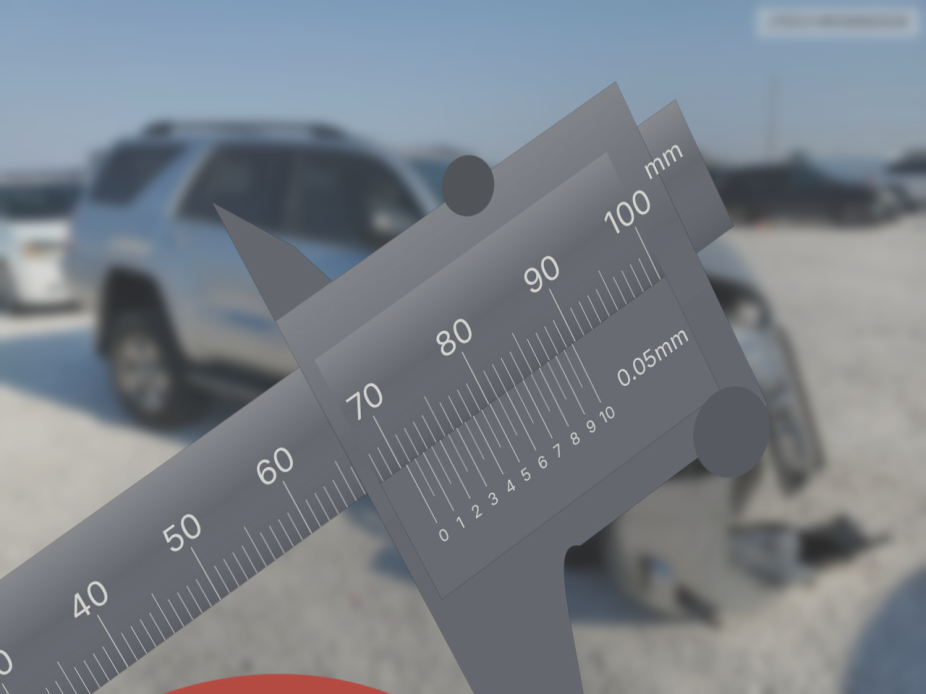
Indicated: value=70.6 unit=mm
